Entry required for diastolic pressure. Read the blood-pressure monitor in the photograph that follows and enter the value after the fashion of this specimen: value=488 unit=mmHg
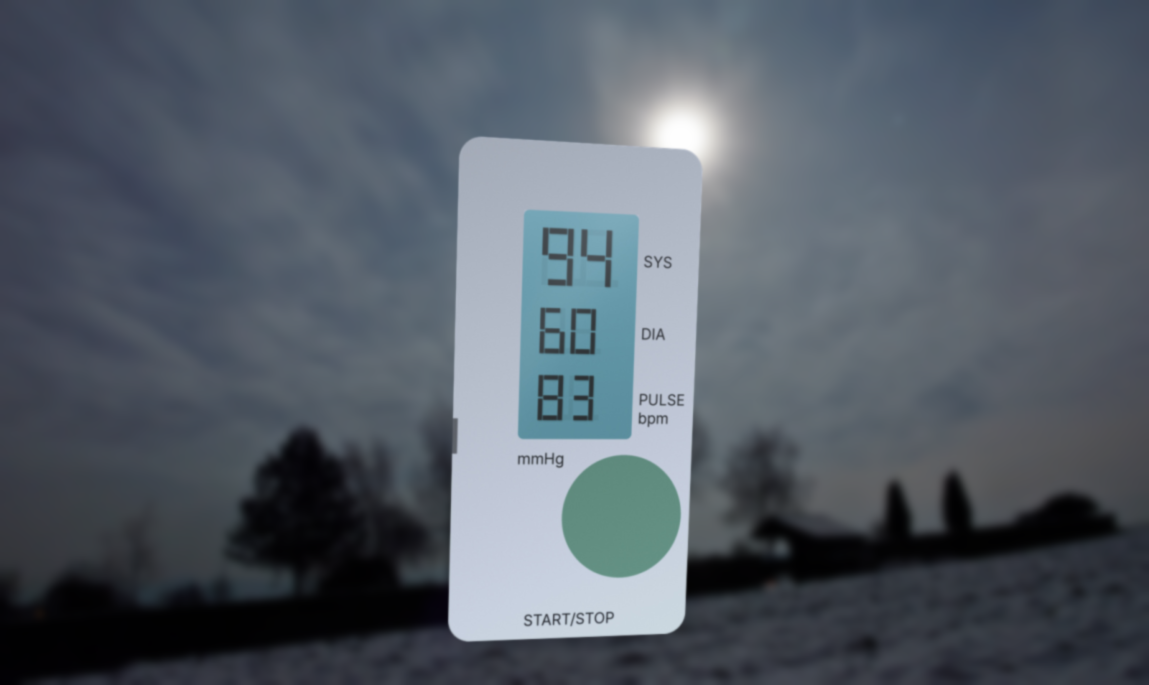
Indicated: value=60 unit=mmHg
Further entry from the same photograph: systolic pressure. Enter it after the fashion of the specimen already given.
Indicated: value=94 unit=mmHg
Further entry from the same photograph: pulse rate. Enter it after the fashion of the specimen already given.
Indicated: value=83 unit=bpm
